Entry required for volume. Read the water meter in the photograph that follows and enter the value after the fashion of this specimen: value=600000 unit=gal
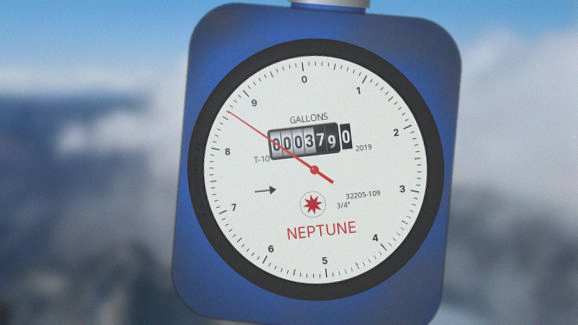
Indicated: value=3788.6 unit=gal
